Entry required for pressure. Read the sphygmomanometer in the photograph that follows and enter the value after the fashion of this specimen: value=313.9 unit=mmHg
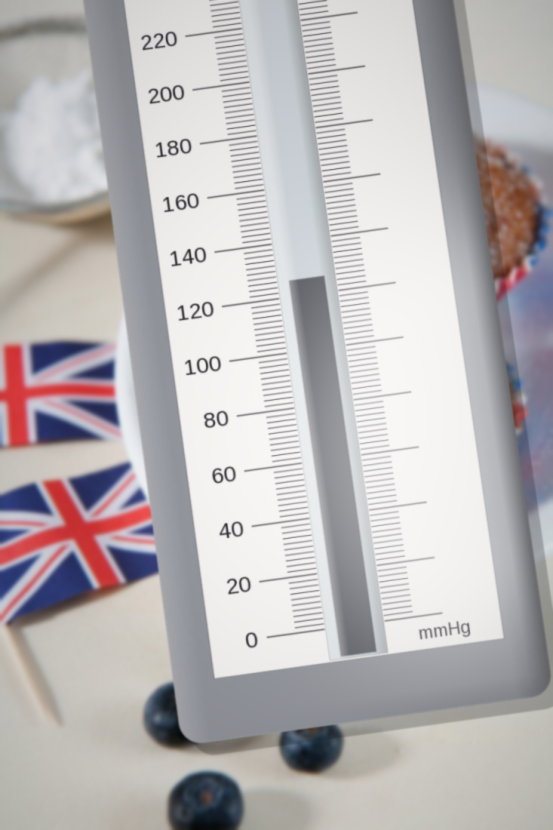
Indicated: value=126 unit=mmHg
